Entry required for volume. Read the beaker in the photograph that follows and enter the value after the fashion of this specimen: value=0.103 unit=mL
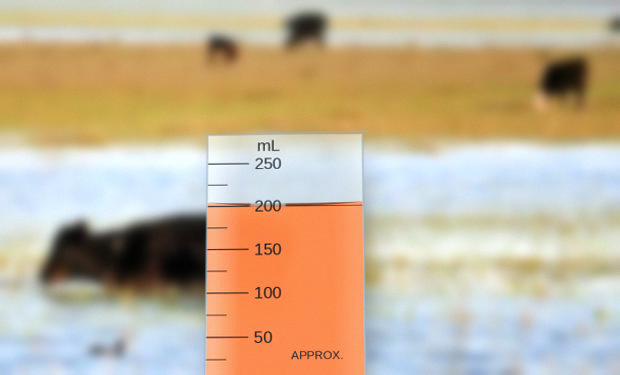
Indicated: value=200 unit=mL
